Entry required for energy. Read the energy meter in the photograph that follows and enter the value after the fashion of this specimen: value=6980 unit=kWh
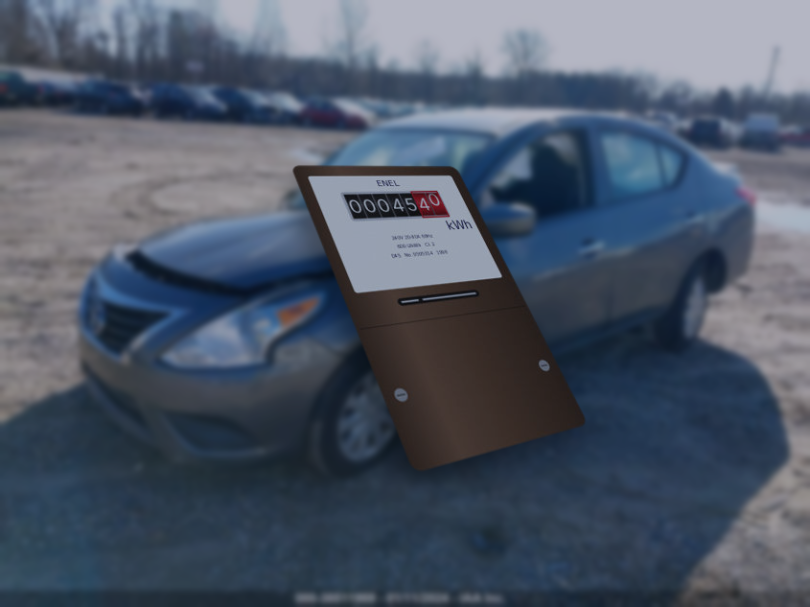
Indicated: value=45.40 unit=kWh
